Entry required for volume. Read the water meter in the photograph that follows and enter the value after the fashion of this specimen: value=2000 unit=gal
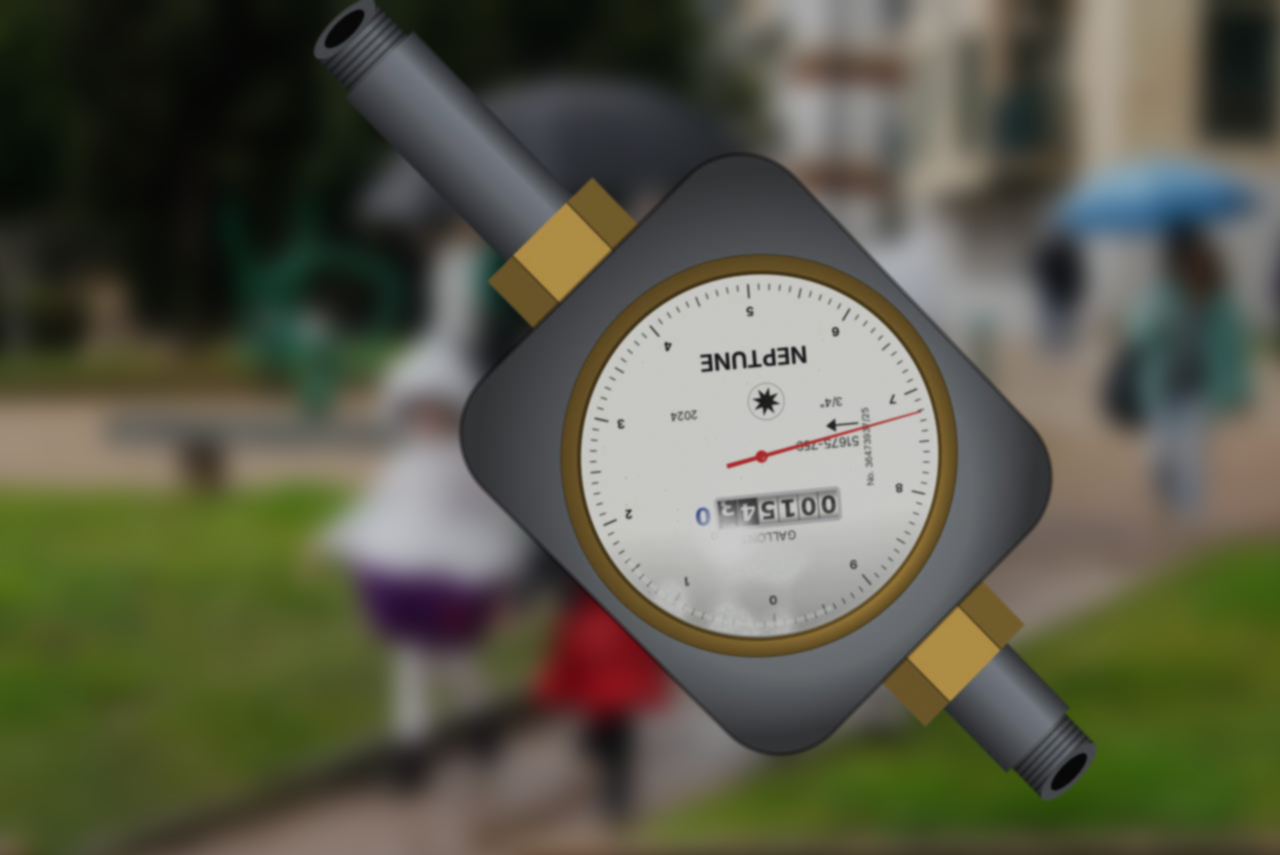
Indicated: value=15427.2 unit=gal
